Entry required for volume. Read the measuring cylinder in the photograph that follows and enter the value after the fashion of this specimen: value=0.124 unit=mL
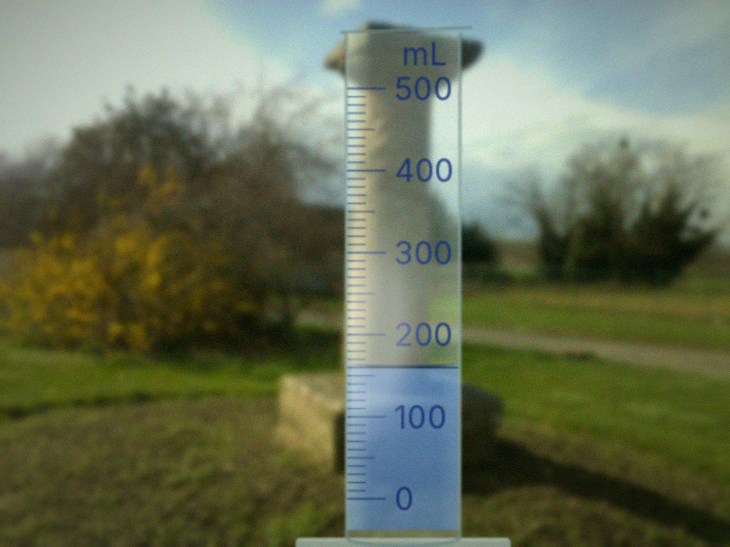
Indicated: value=160 unit=mL
